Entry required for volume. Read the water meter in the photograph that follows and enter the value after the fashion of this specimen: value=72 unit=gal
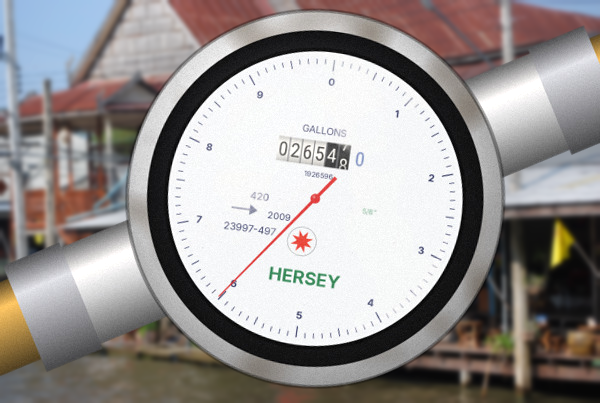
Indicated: value=265476.0 unit=gal
